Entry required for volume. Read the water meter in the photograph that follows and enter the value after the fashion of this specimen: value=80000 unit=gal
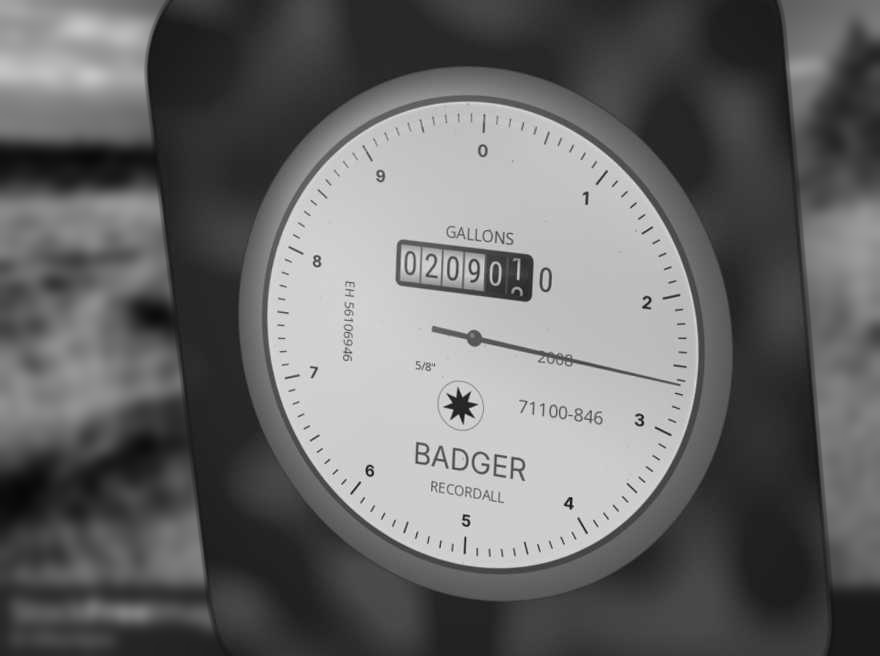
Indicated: value=209012.6 unit=gal
